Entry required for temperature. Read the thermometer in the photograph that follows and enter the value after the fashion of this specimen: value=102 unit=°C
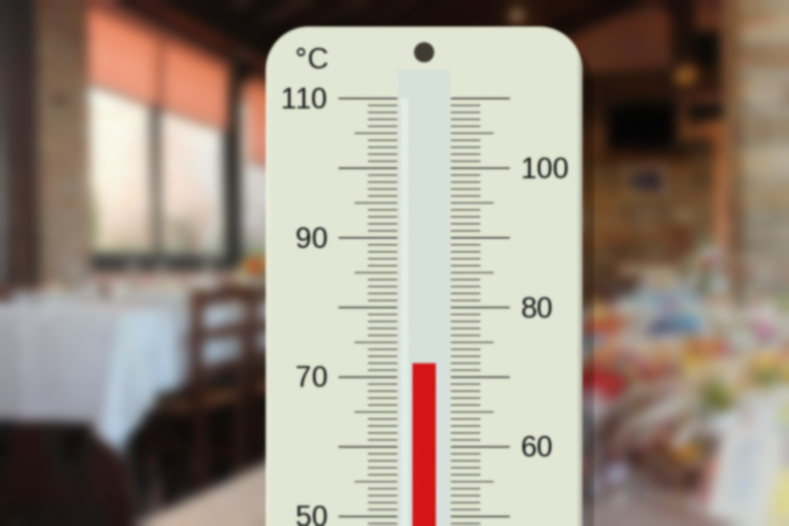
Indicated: value=72 unit=°C
